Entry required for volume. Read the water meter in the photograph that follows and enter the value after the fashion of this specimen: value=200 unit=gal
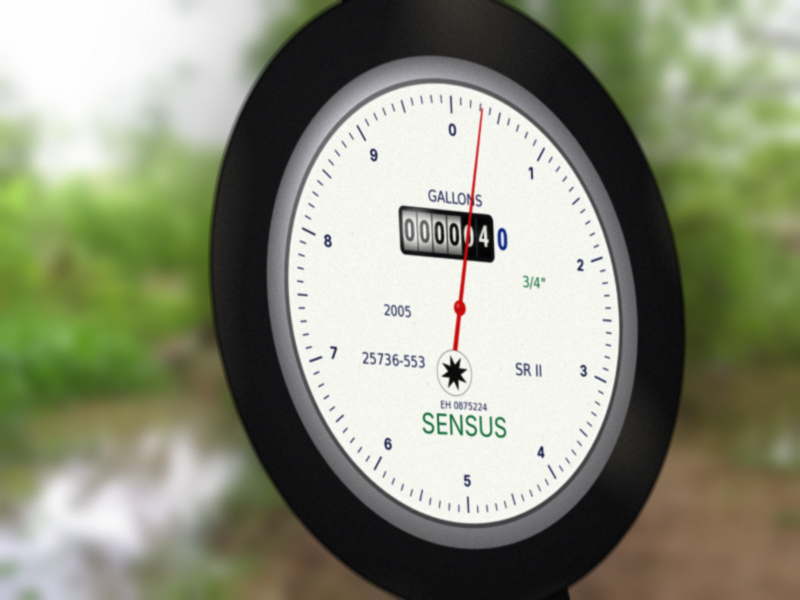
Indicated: value=40.3 unit=gal
